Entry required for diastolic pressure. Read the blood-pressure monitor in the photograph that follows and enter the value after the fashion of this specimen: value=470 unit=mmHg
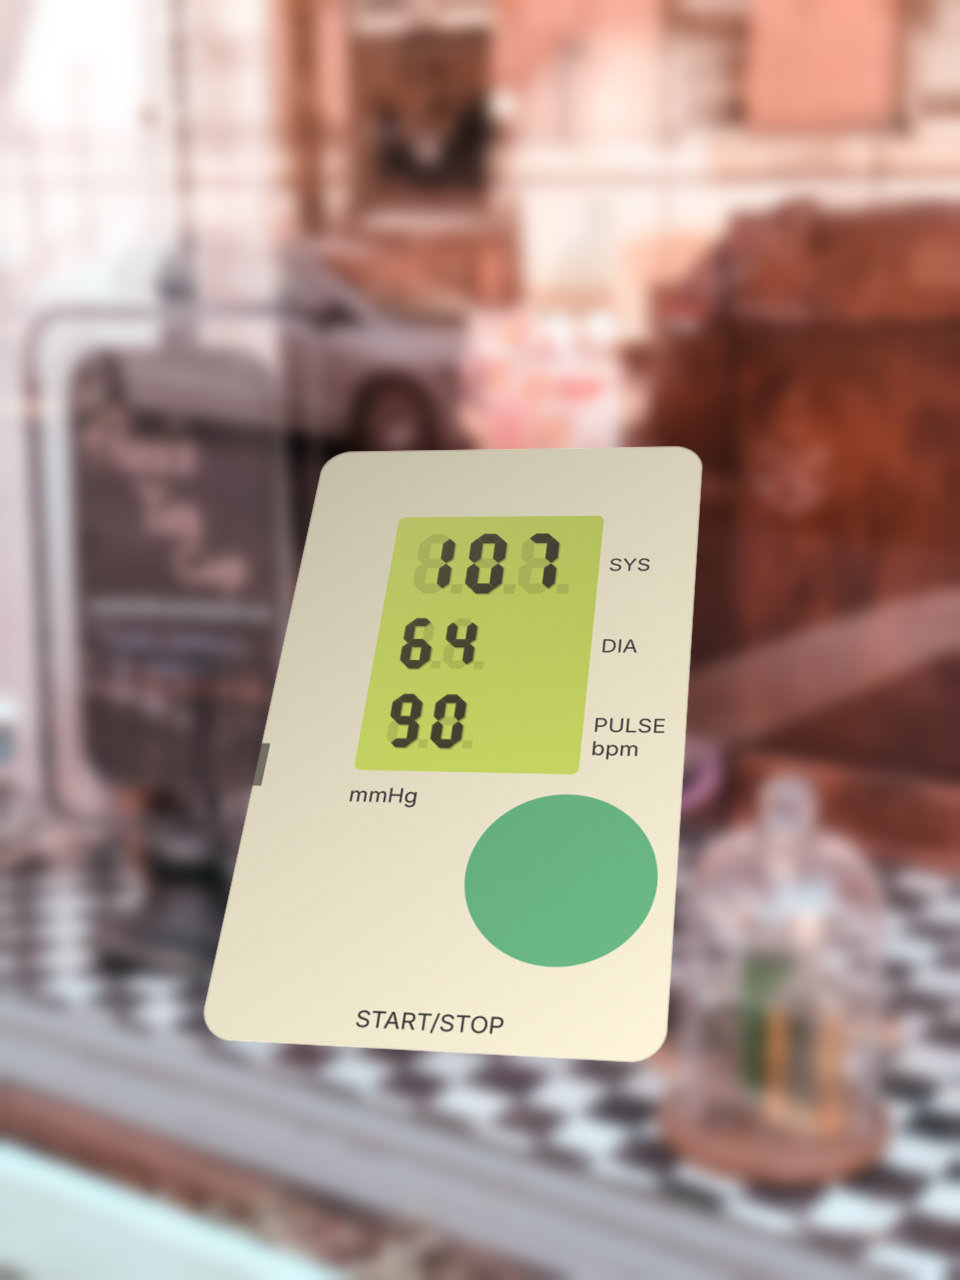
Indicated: value=64 unit=mmHg
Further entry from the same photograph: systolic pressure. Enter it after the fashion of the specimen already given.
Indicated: value=107 unit=mmHg
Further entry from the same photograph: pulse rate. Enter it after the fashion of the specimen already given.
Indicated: value=90 unit=bpm
